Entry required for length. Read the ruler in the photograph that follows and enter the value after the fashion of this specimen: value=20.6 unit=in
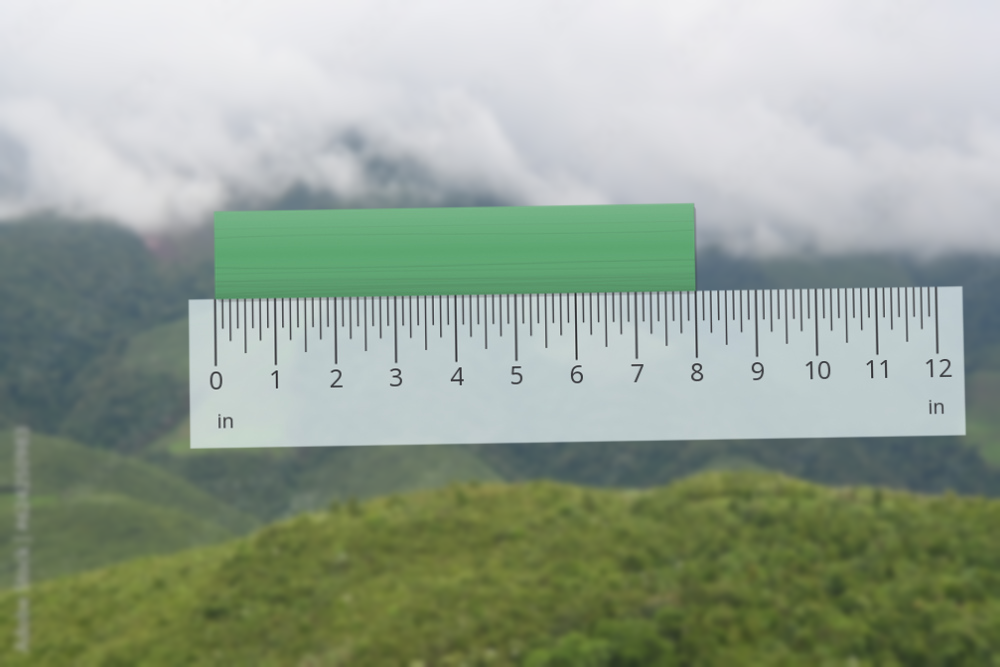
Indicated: value=8 unit=in
